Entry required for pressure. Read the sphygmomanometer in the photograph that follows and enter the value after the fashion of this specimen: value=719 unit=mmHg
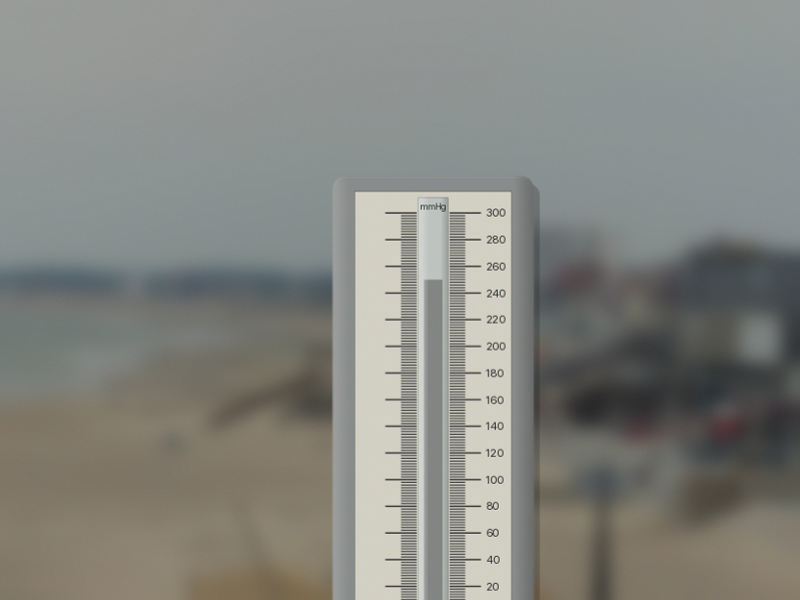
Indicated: value=250 unit=mmHg
